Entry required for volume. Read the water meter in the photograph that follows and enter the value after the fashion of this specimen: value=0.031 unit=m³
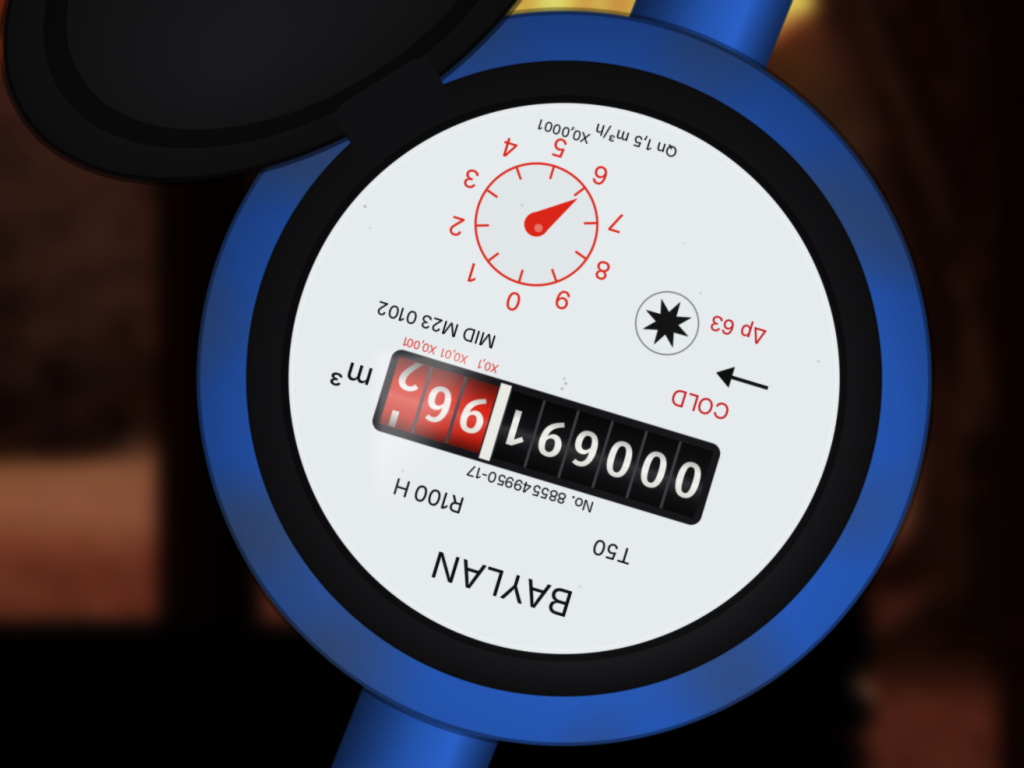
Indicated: value=691.9616 unit=m³
